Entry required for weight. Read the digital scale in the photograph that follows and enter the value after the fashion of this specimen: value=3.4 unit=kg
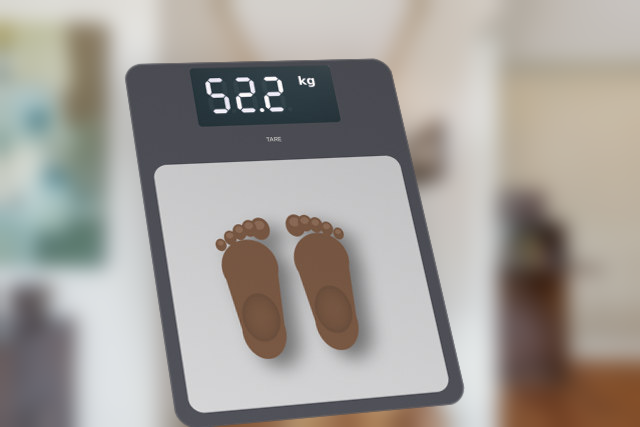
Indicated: value=52.2 unit=kg
